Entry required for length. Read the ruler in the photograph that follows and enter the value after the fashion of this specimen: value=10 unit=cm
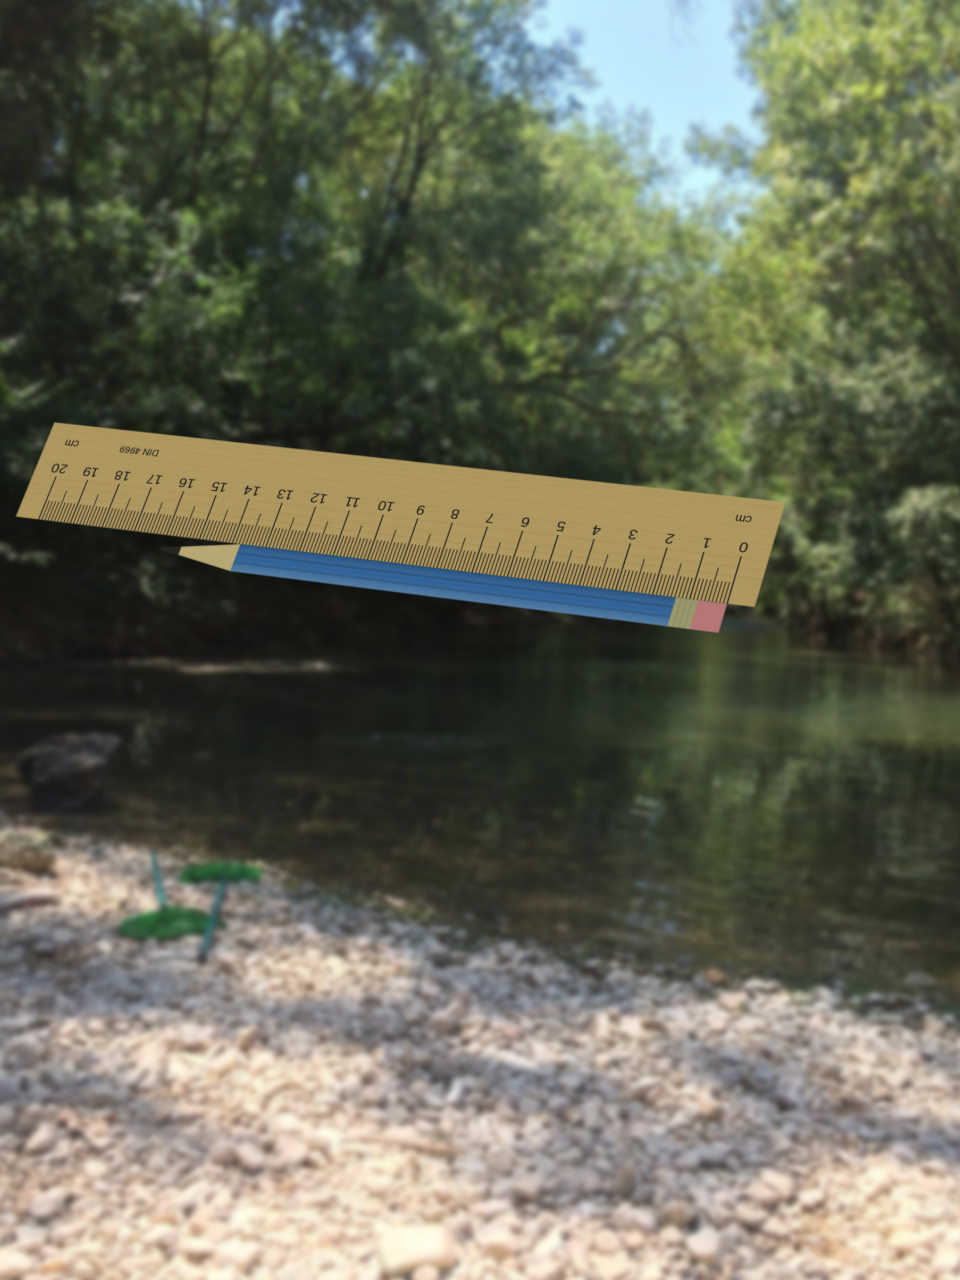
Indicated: value=16 unit=cm
